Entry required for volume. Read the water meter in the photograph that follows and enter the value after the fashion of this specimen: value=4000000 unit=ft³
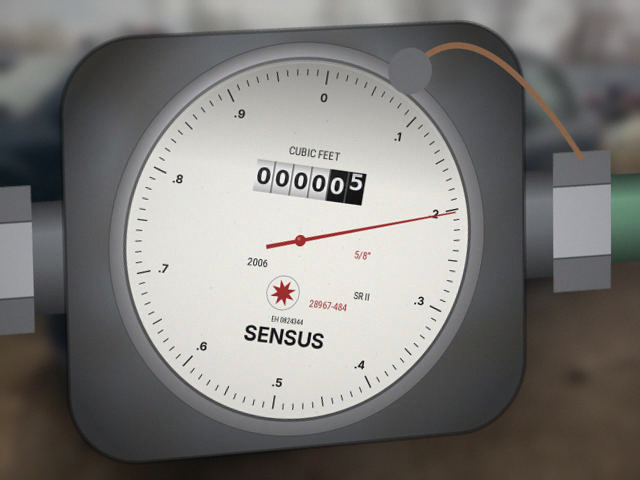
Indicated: value=5.20 unit=ft³
